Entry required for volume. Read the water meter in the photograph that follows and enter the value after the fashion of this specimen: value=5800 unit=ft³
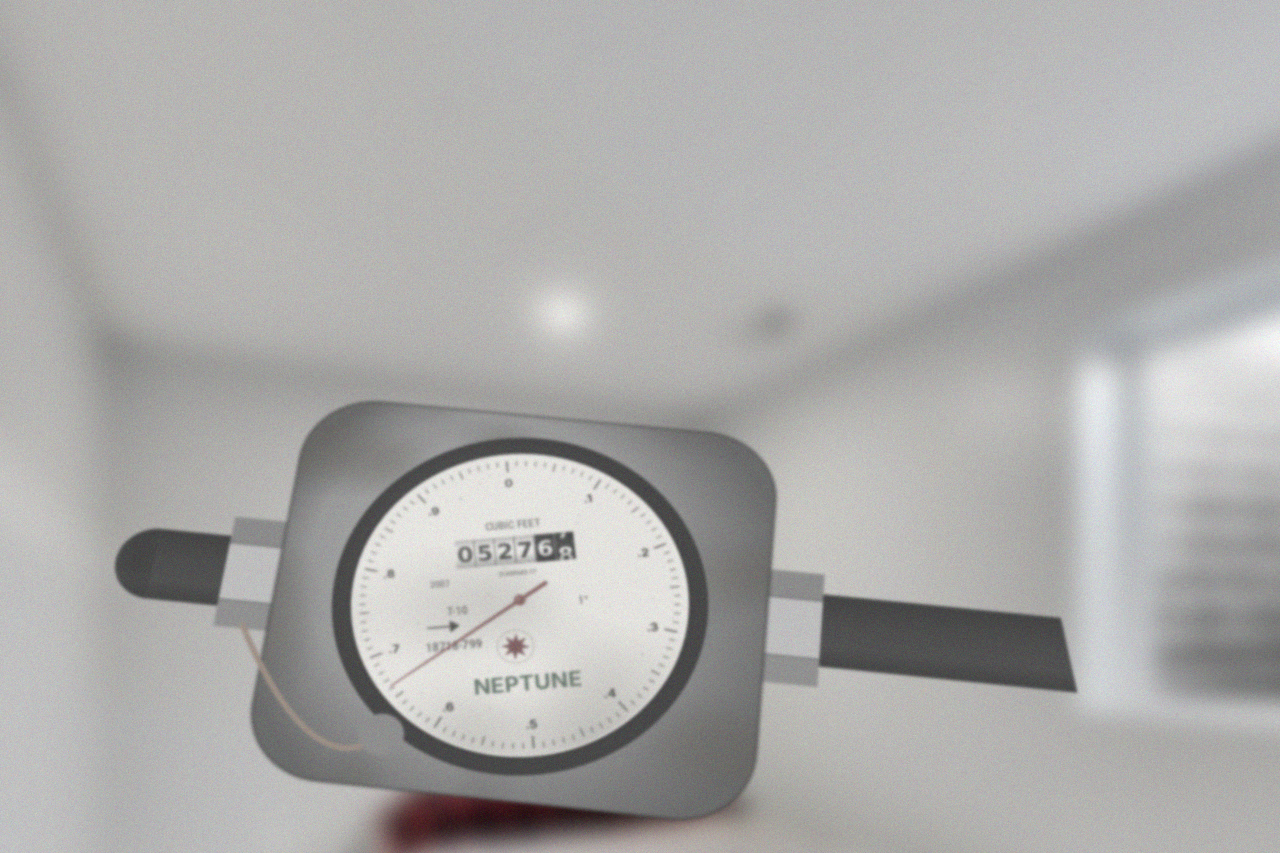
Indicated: value=52767.66 unit=ft³
